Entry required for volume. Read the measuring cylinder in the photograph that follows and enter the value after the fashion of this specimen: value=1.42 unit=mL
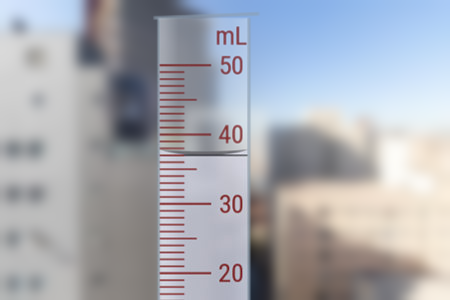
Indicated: value=37 unit=mL
